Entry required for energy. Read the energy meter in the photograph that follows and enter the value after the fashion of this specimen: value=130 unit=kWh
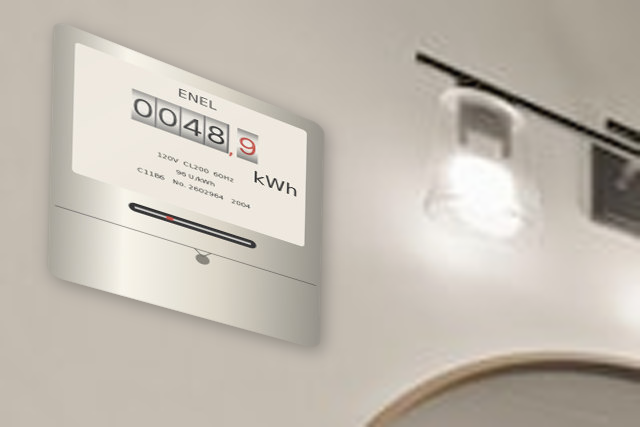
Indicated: value=48.9 unit=kWh
